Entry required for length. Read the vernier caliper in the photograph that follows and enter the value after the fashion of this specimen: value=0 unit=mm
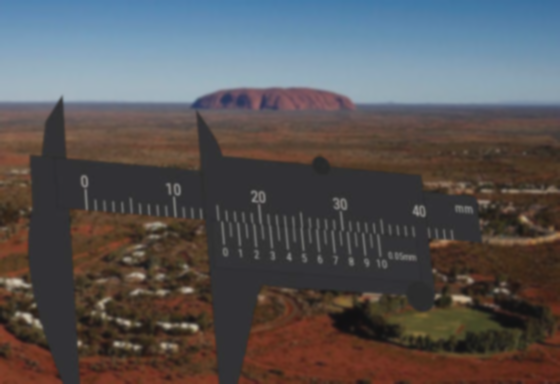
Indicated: value=15.4 unit=mm
